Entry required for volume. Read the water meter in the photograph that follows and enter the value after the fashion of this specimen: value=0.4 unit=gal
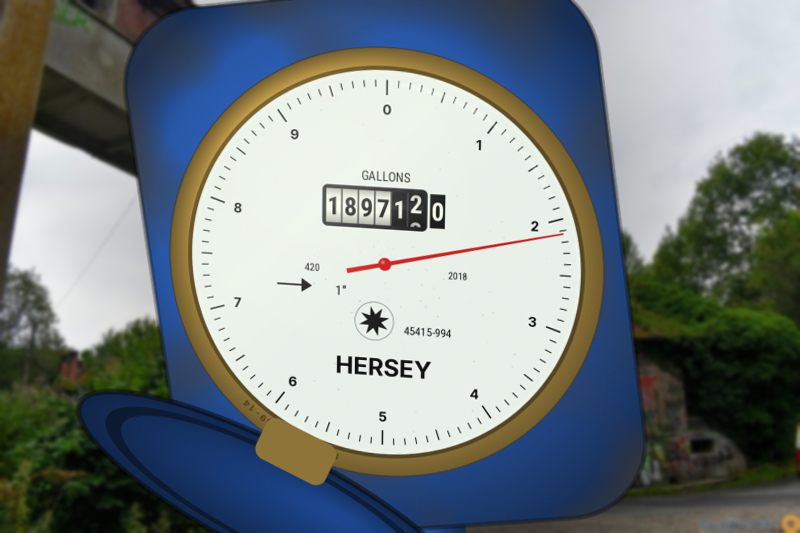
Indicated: value=1897122.1 unit=gal
